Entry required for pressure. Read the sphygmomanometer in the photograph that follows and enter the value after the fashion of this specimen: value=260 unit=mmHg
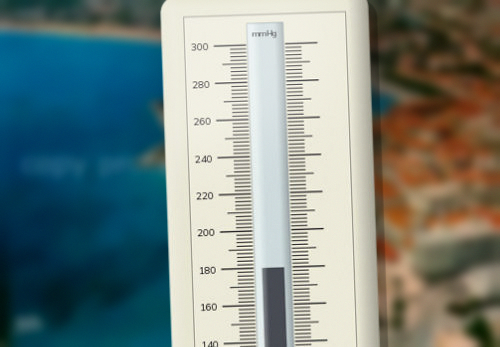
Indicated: value=180 unit=mmHg
